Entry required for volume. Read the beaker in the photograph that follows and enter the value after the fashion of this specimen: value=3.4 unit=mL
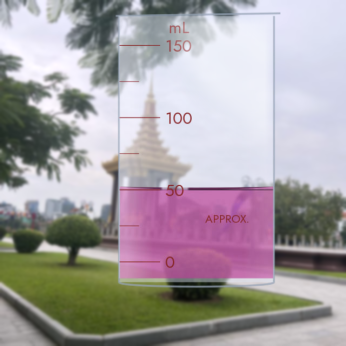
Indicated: value=50 unit=mL
